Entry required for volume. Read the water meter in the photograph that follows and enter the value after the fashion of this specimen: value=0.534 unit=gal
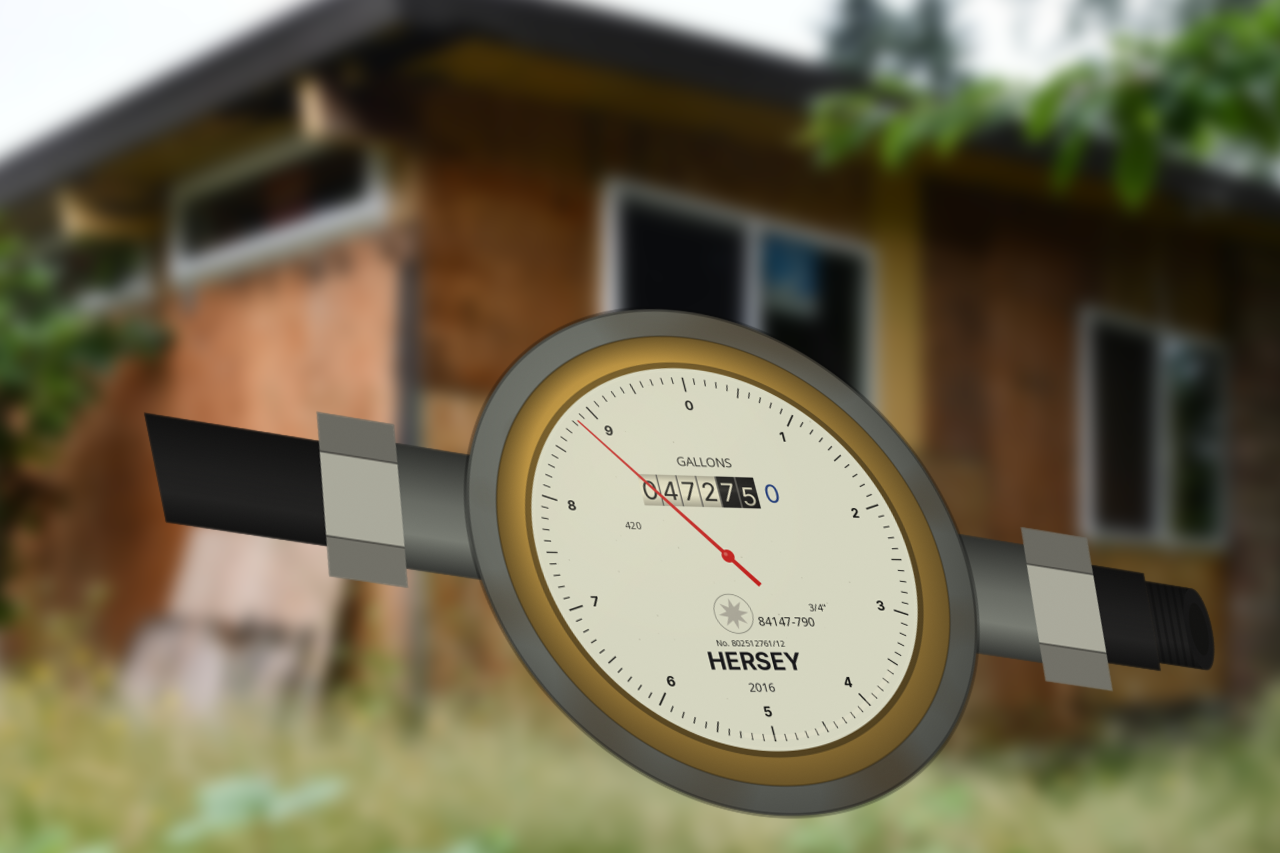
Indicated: value=472748.8 unit=gal
